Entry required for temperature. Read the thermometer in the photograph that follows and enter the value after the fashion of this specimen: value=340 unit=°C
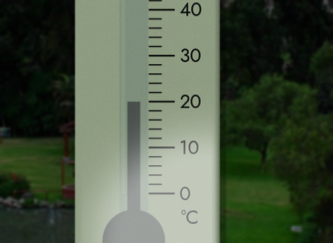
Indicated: value=20 unit=°C
